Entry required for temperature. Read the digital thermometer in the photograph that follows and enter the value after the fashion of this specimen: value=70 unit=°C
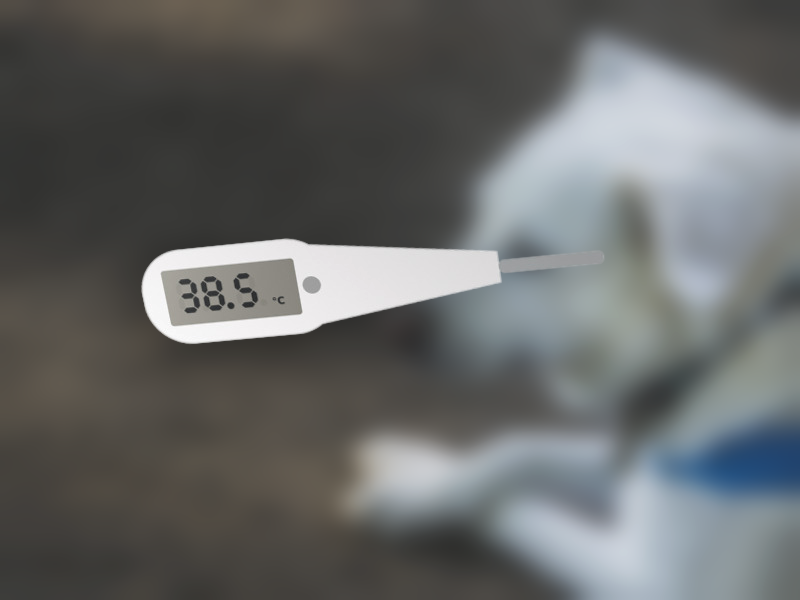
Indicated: value=38.5 unit=°C
